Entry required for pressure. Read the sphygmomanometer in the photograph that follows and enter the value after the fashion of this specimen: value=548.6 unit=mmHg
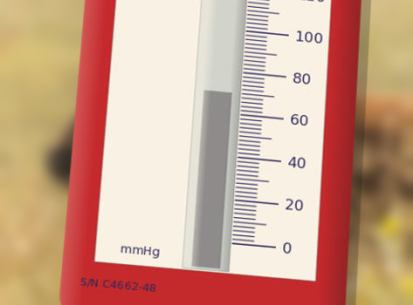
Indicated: value=70 unit=mmHg
